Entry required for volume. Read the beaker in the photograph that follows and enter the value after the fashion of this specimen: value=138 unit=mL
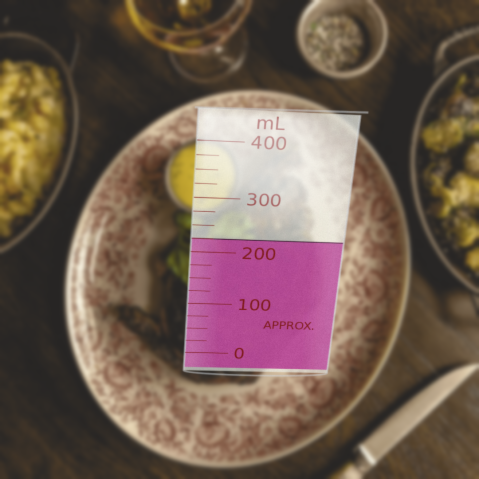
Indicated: value=225 unit=mL
